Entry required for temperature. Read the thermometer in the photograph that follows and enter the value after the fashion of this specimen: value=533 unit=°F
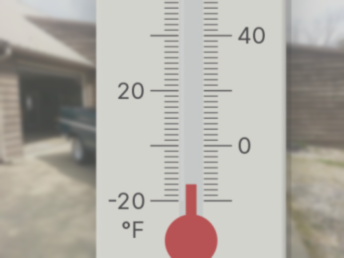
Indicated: value=-14 unit=°F
